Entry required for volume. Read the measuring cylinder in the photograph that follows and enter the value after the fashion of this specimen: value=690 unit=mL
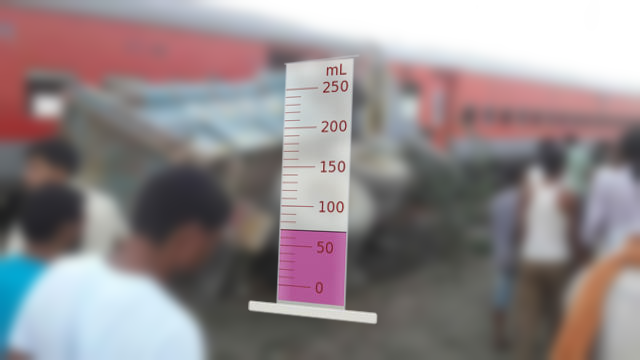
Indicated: value=70 unit=mL
